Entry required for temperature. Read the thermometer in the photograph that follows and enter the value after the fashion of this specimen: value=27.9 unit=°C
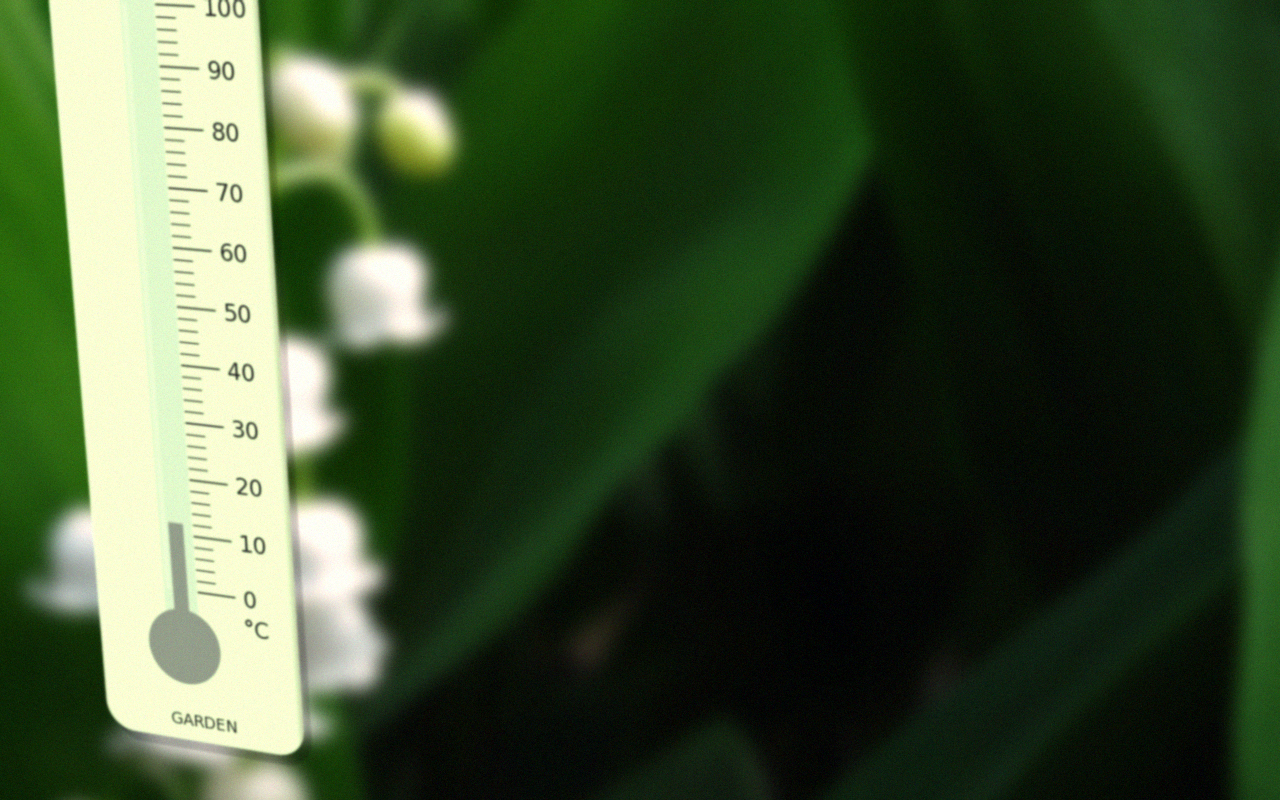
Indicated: value=12 unit=°C
